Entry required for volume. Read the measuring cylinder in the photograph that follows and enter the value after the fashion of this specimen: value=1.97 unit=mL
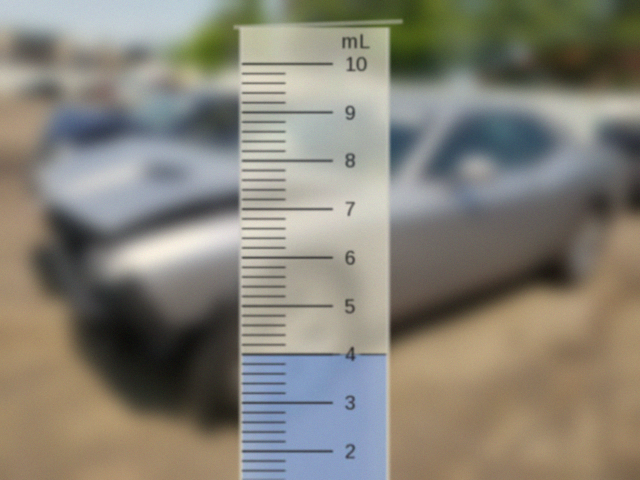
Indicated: value=4 unit=mL
